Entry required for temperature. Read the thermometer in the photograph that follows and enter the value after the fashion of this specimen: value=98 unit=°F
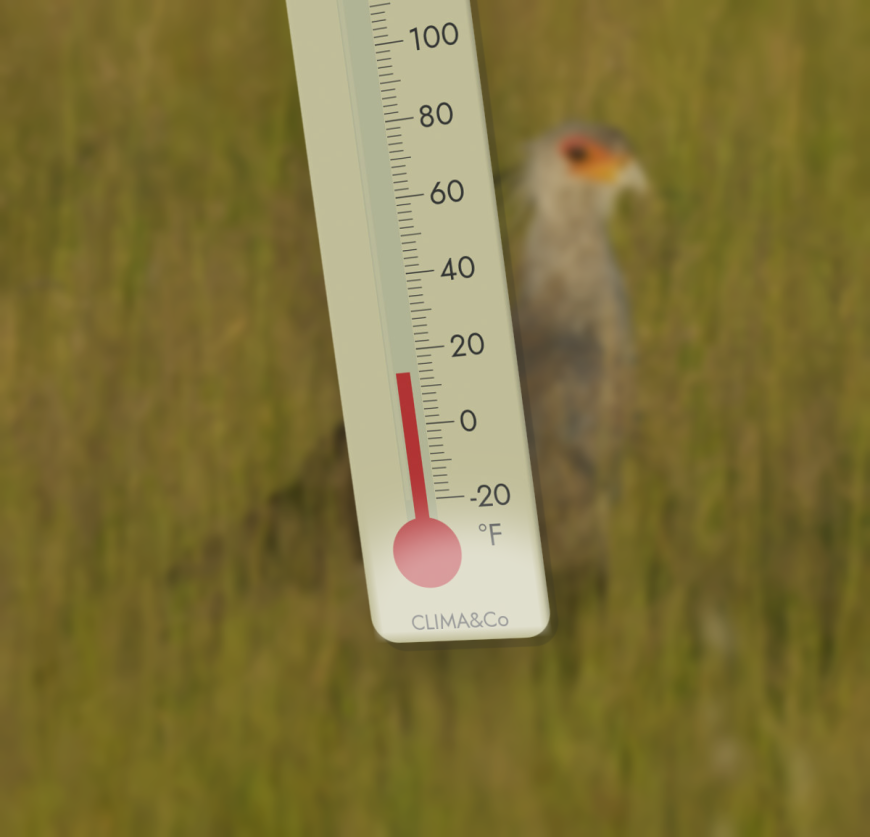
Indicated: value=14 unit=°F
